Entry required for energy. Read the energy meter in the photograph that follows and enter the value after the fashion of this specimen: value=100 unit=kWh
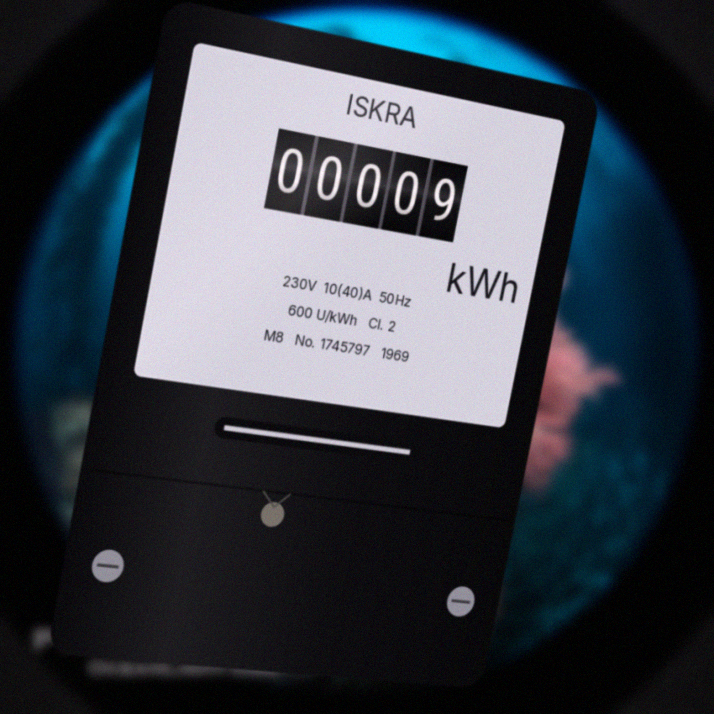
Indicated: value=9 unit=kWh
